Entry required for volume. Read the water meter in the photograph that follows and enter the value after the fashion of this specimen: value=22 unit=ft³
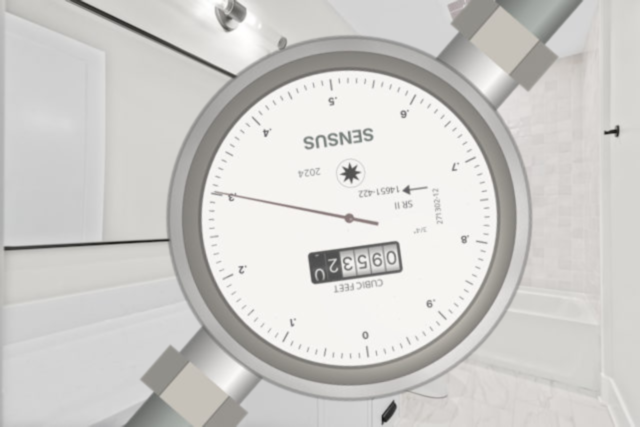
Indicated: value=95320.30 unit=ft³
